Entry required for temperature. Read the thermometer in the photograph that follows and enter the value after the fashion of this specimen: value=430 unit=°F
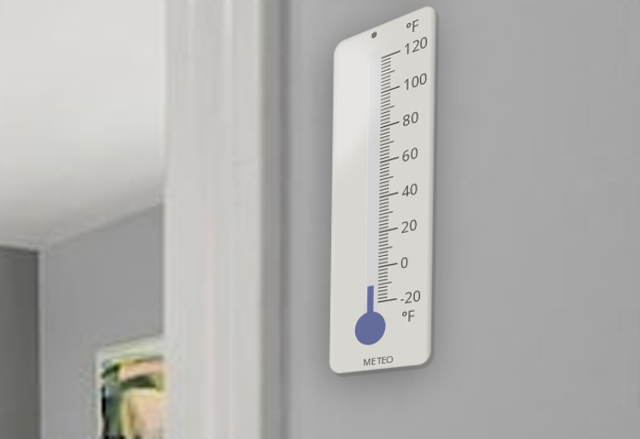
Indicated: value=-10 unit=°F
